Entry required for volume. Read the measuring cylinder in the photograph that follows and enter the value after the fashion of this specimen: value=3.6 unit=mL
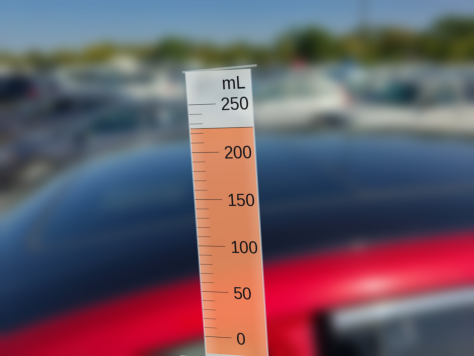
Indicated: value=225 unit=mL
